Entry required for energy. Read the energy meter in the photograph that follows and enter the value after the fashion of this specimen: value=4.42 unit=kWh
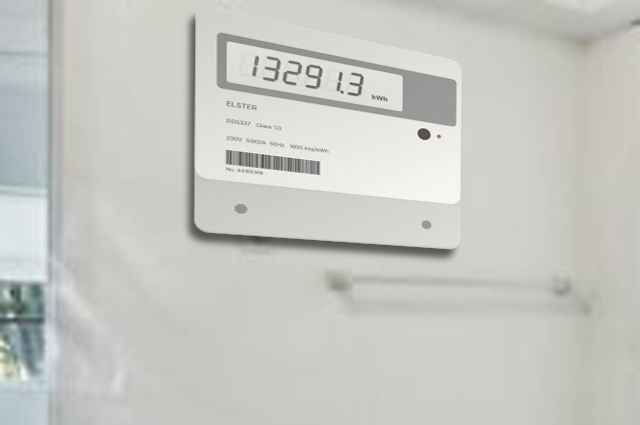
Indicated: value=13291.3 unit=kWh
